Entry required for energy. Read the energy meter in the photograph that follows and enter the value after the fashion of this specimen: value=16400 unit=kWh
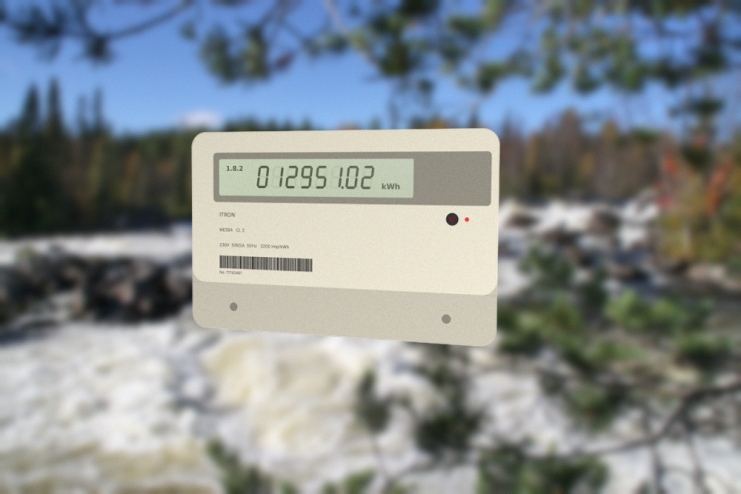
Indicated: value=12951.02 unit=kWh
